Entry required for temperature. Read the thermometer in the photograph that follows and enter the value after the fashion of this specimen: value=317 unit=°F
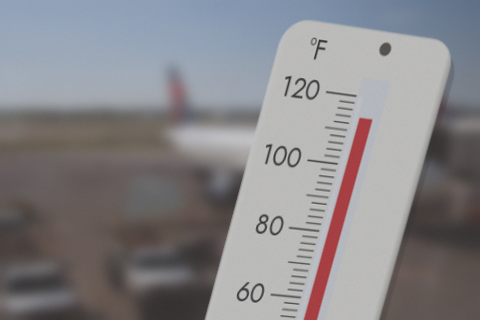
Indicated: value=114 unit=°F
